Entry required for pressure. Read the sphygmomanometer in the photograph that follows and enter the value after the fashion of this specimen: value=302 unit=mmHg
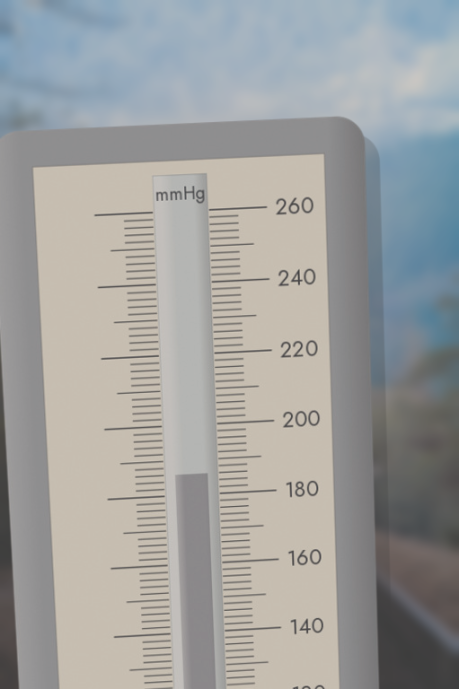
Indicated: value=186 unit=mmHg
